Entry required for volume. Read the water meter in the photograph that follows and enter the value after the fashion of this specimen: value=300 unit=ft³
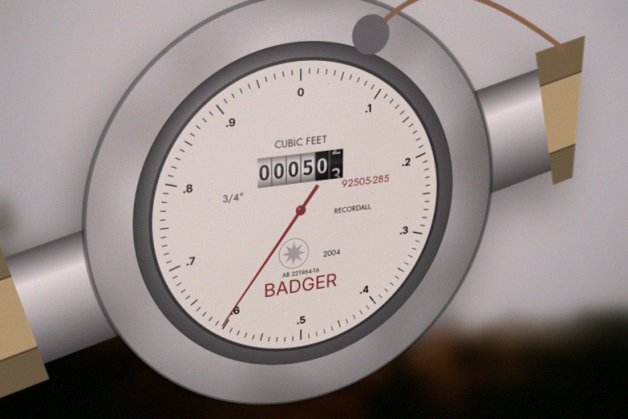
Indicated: value=502.60 unit=ft³
